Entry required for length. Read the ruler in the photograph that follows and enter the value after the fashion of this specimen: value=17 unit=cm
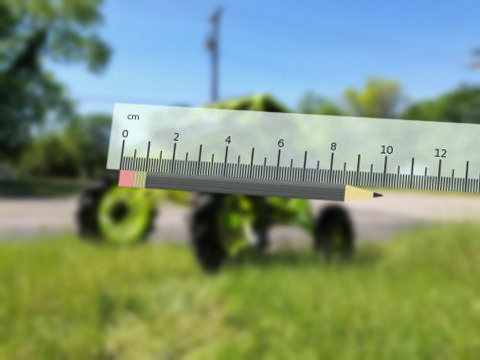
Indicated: value=10 unit=cm
